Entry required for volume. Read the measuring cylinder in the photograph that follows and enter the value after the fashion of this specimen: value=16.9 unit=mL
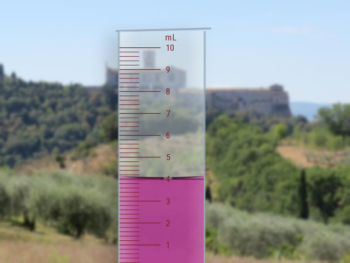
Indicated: value=4 unit=mL
